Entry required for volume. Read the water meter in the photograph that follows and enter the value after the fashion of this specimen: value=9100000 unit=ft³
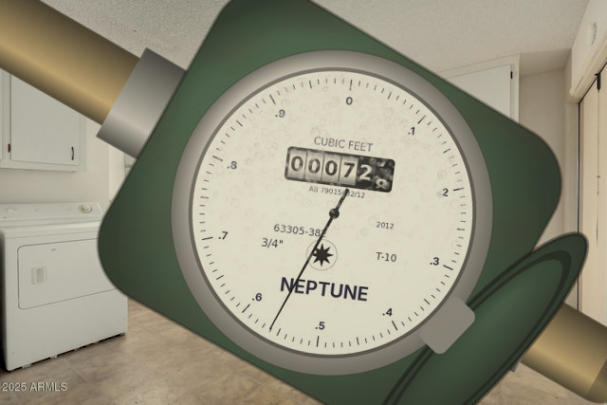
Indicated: value=727.56 unit=ft³
